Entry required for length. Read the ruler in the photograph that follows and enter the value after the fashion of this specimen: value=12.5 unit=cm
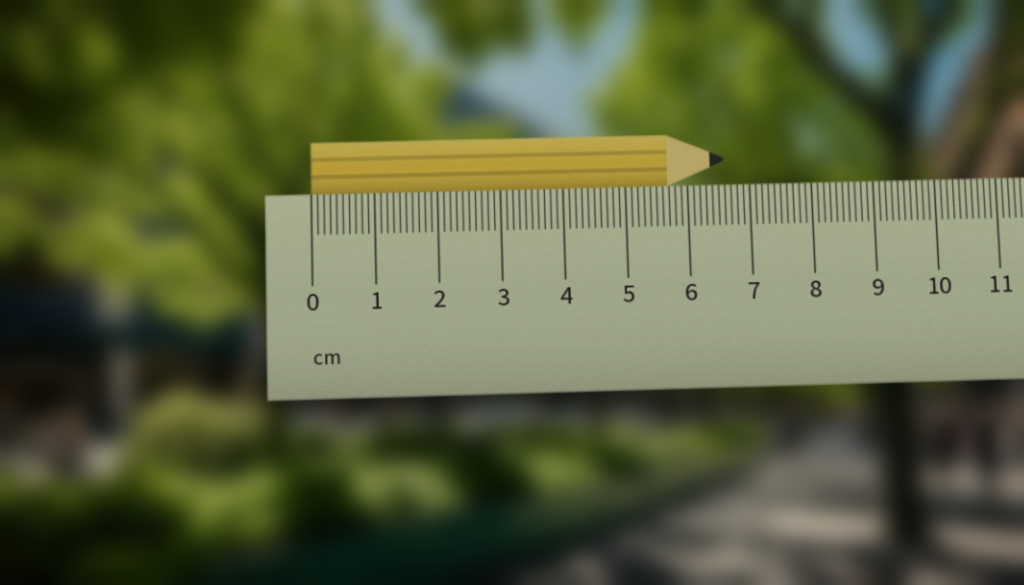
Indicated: value=6.6 unit=cm
